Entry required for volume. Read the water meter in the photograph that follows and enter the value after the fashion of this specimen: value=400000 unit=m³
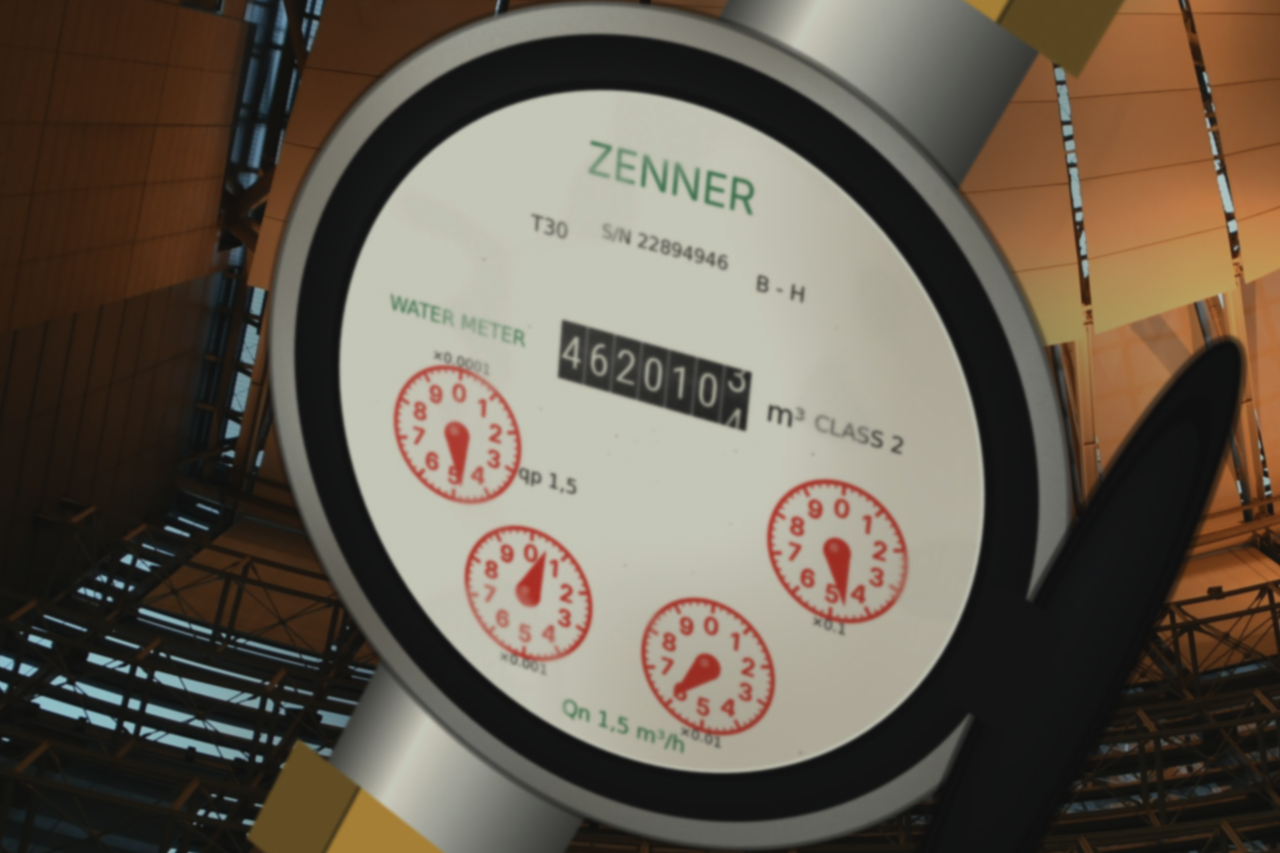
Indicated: value=4620103.4604 unit=m³
